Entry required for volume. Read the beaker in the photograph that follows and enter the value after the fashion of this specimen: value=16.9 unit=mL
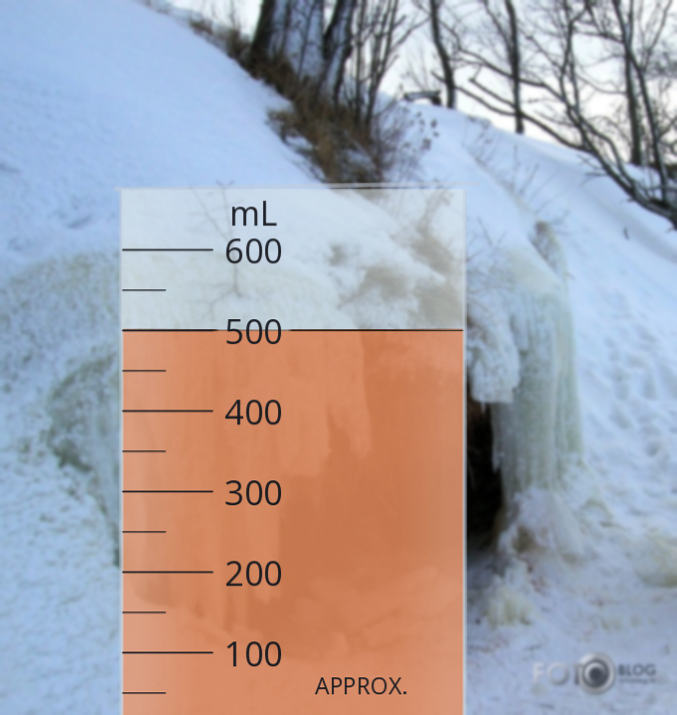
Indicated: value=500 unit=mL
